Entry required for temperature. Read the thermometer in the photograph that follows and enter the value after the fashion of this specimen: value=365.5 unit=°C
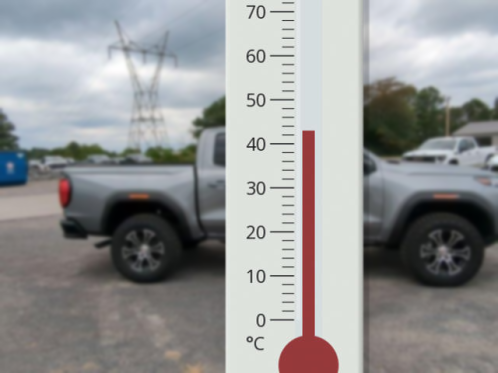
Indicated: value=43 unit=°C
